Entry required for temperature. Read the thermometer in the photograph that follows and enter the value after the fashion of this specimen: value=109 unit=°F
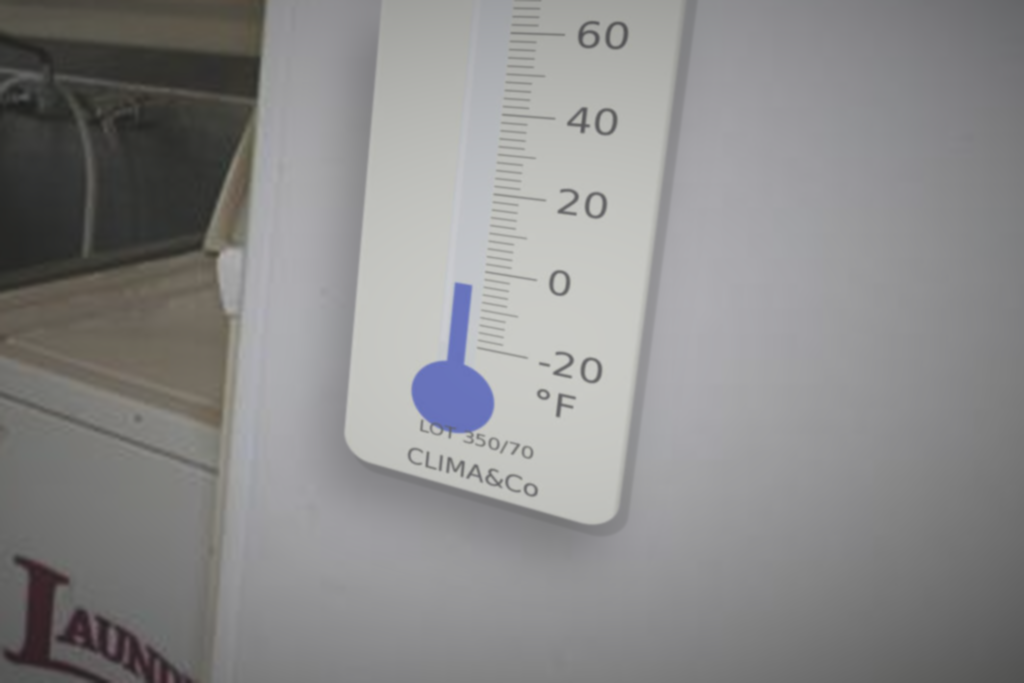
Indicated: value=-4 unit=°F
